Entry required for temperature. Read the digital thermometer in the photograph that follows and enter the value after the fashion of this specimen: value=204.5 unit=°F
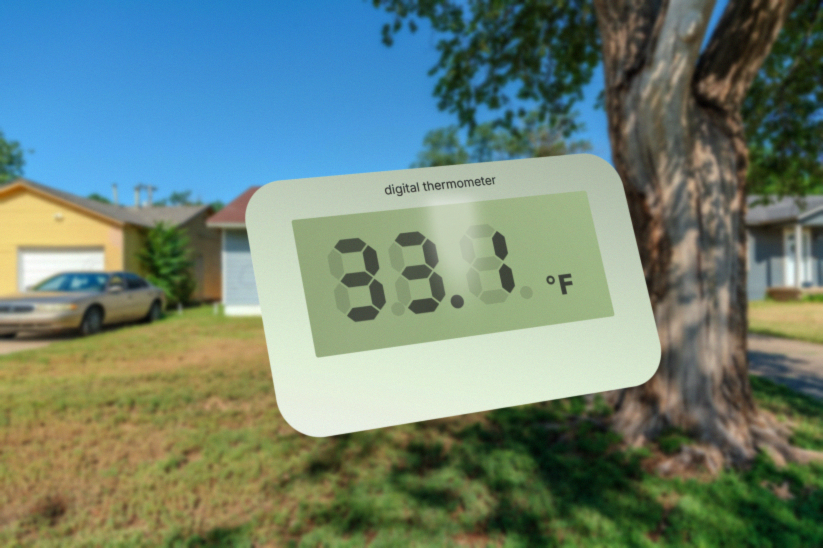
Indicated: value=33.1 unit=°F
